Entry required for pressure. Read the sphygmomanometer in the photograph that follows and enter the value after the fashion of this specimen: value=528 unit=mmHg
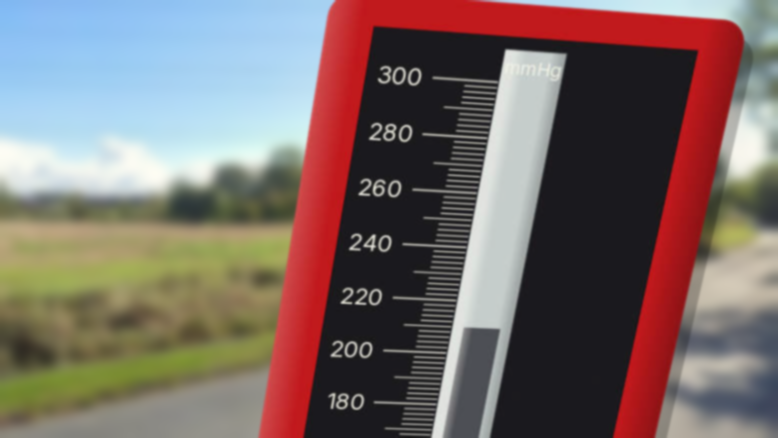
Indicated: value=210 unit=mmHg
